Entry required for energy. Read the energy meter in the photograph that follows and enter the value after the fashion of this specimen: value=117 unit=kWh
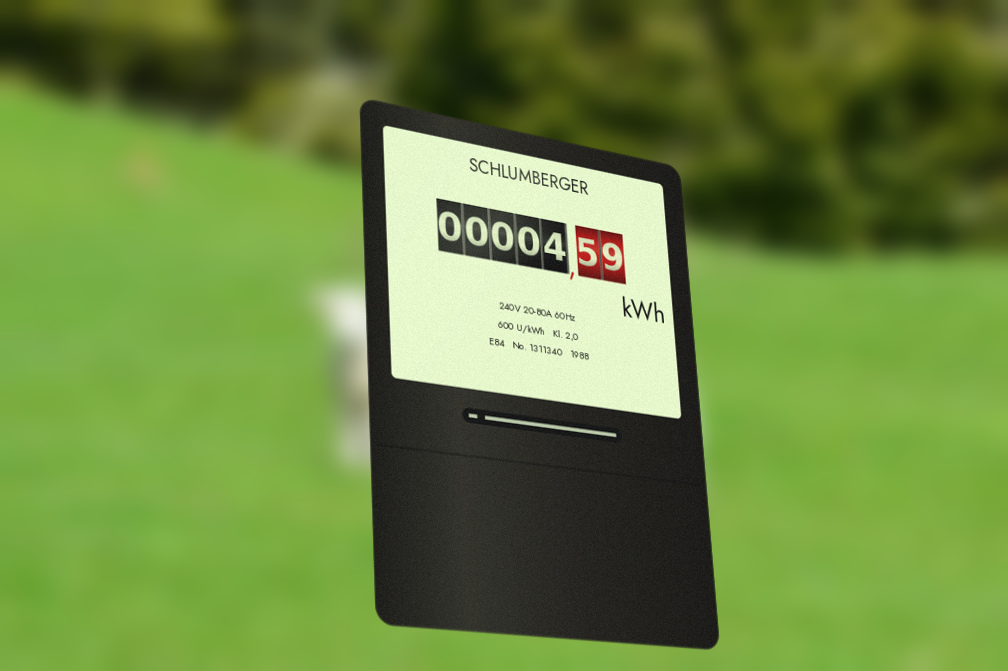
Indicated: value=4.59 unit=kWh
